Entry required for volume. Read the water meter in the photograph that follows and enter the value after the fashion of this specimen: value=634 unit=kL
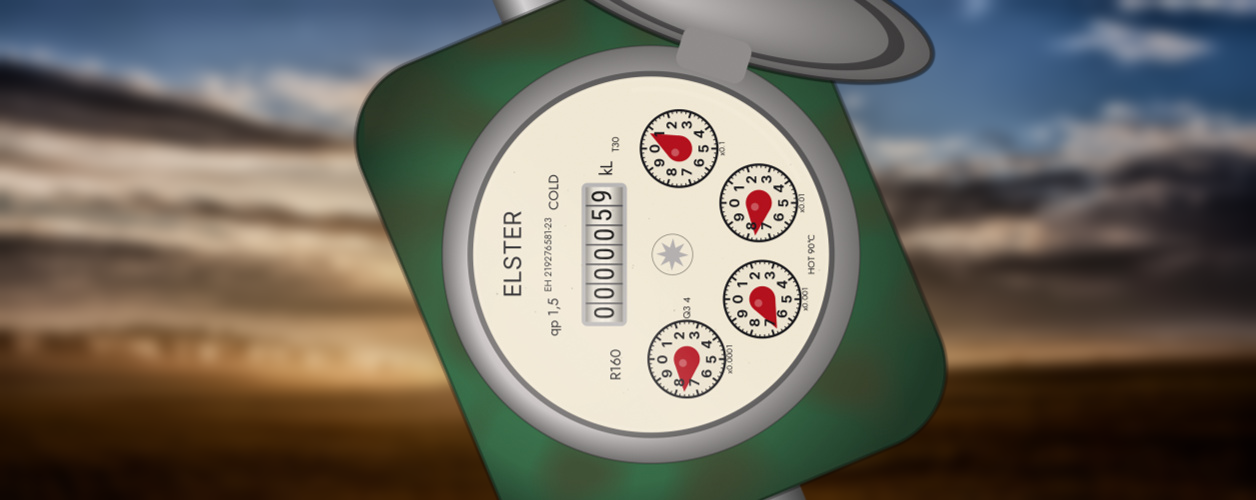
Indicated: value=59.0767 unit=kL
